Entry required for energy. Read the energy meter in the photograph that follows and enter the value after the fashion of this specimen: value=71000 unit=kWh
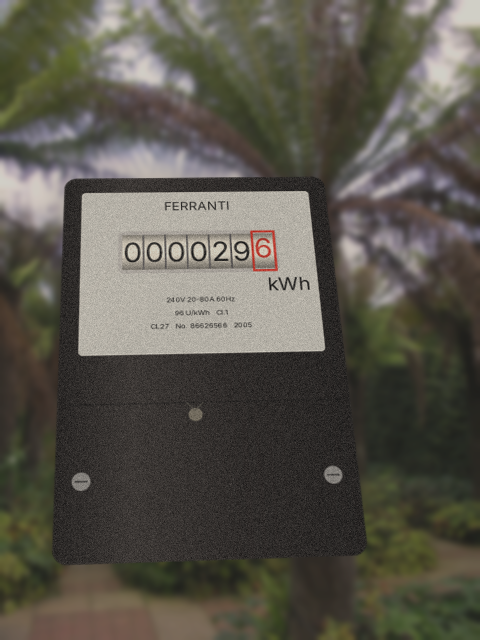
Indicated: value=29.6 unit=kWh
